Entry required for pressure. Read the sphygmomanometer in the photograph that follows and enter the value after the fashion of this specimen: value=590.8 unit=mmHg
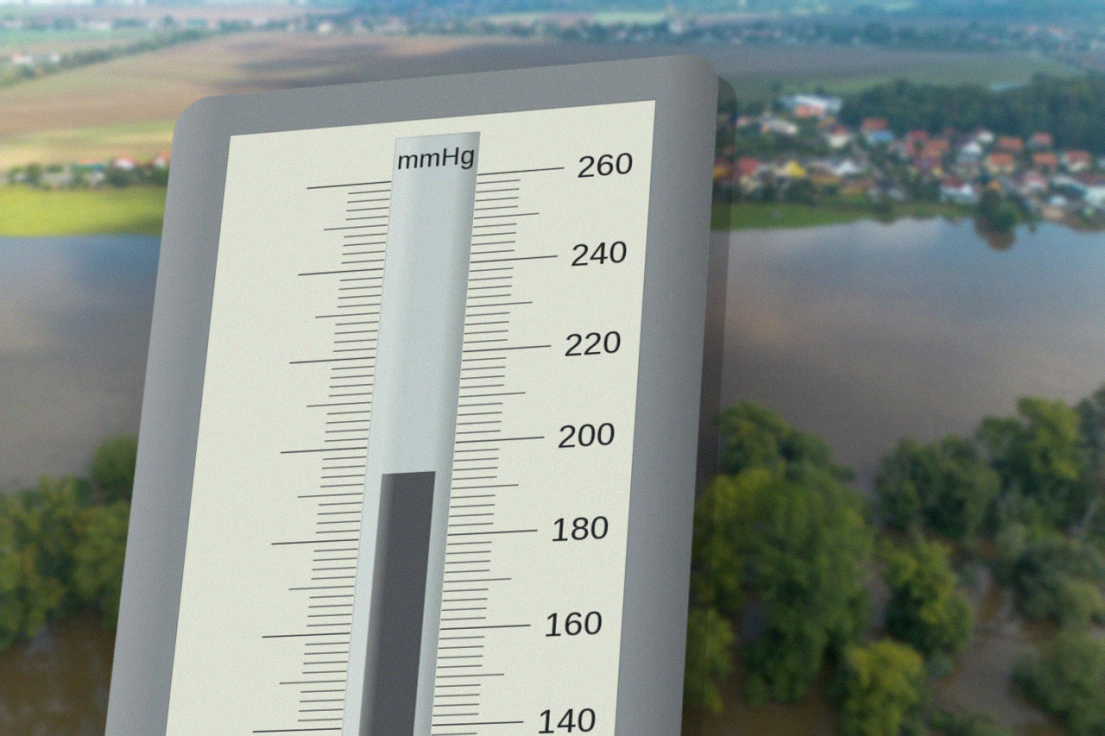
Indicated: value=194 unit=mmHg
